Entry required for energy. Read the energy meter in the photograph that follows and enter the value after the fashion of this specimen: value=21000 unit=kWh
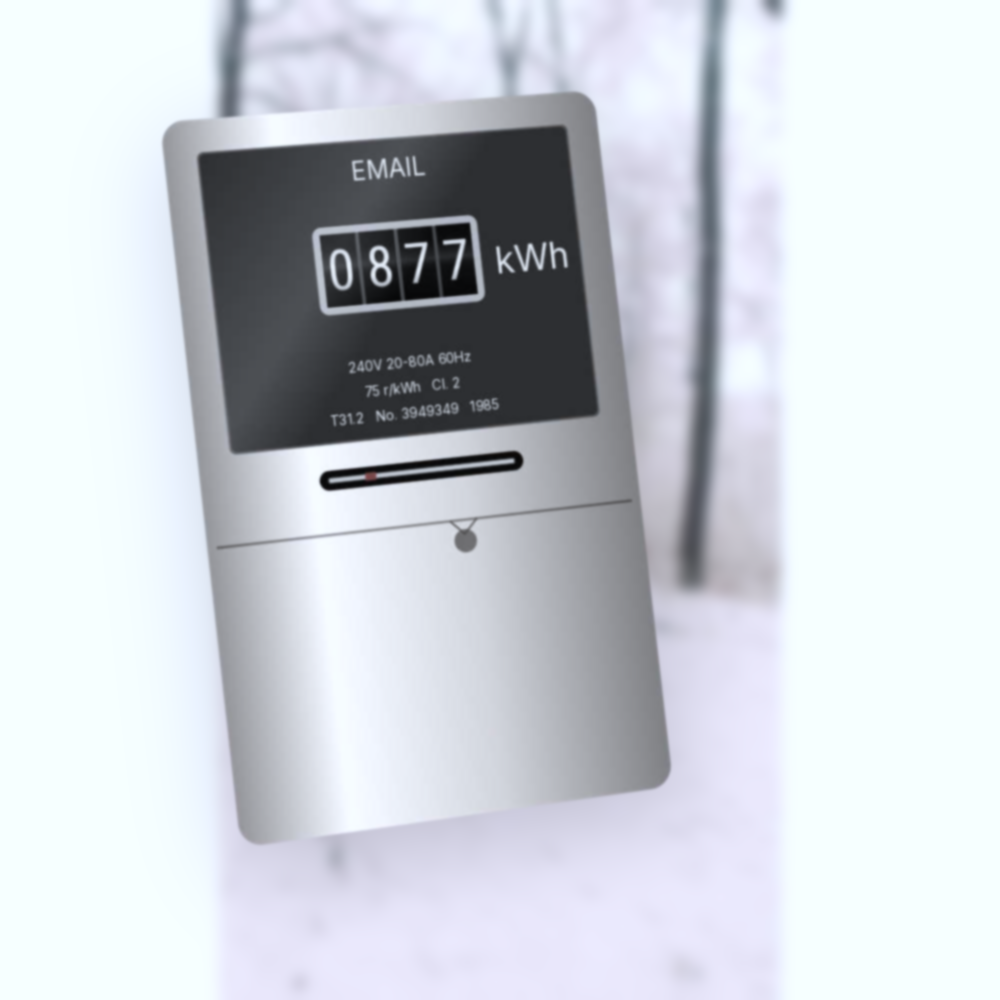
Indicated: value=877 unit=kWh
